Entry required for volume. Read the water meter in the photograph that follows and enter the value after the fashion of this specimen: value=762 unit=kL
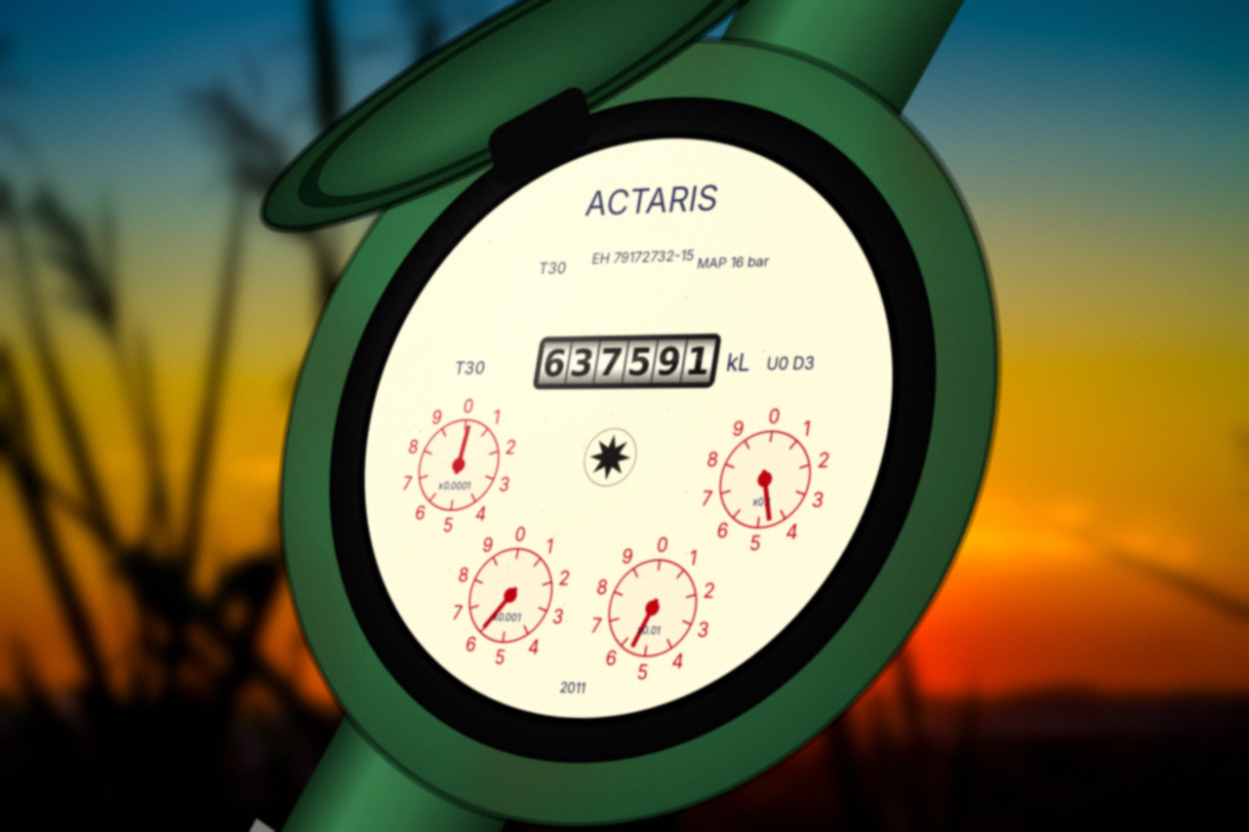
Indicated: value=637591.4560 unit=kL
